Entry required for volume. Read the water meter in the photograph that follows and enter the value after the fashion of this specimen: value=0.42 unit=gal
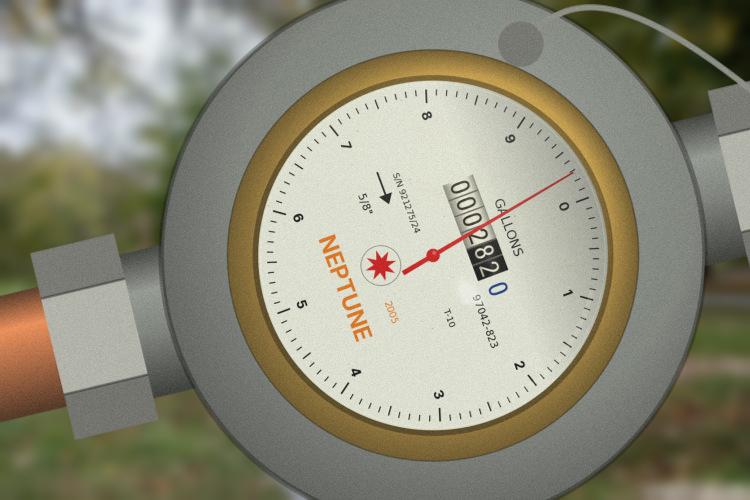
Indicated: value=2819.7 unit=gal
